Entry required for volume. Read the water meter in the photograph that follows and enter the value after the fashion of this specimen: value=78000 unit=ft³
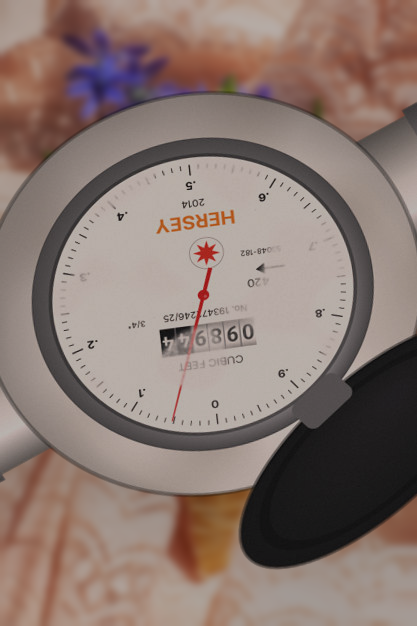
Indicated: value=98944.05 unit=ft³
